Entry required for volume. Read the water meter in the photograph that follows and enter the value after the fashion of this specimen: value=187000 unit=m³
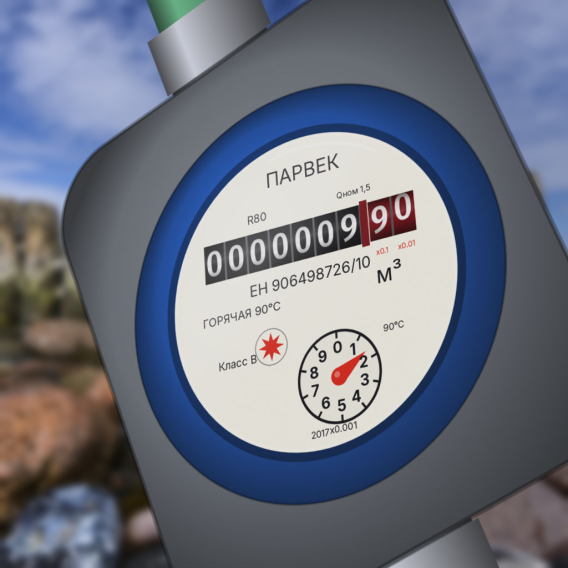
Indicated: value=9.901 unit=m³
